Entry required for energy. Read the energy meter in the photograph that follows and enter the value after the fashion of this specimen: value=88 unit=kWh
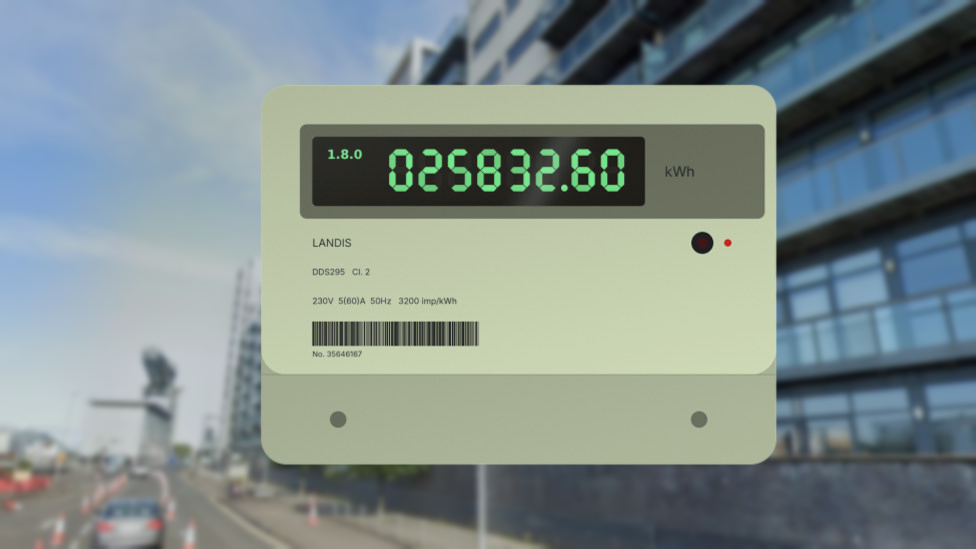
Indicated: value=25832.60 unit=kWh
